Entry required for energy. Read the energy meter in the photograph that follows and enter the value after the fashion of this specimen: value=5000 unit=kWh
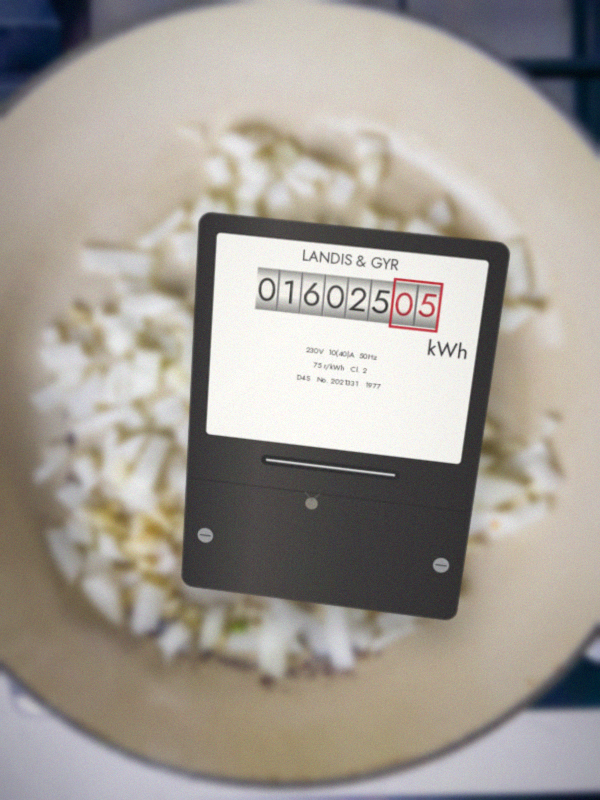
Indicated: value=16025.05 unit=kWh
